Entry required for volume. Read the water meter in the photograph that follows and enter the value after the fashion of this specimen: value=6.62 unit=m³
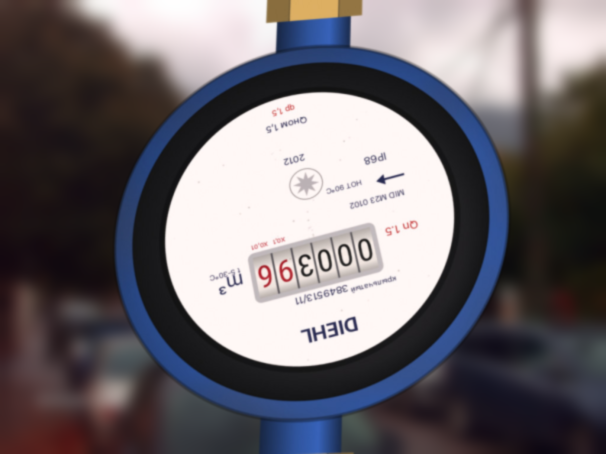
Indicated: value=3.96 unit=m³
